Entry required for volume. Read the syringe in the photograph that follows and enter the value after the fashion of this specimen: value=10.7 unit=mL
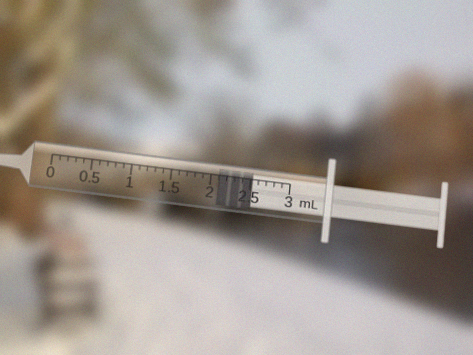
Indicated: value=2.1 unit=mL
